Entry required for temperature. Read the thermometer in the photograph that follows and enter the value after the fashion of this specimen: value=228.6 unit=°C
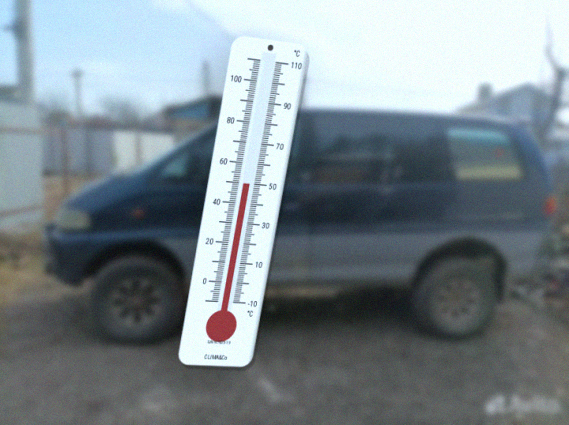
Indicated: value=50 unit=°C
